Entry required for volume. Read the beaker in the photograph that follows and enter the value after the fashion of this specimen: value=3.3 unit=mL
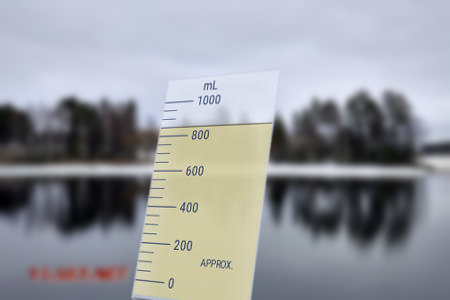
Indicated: value=850 unit=mL
